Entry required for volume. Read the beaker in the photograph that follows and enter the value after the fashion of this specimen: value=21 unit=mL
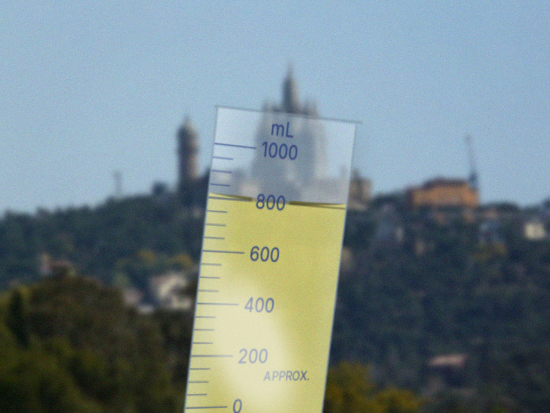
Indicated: value=800 unit=mL
